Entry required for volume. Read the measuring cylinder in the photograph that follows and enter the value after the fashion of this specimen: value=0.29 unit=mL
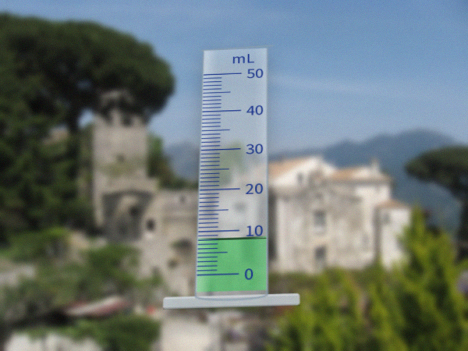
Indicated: value=8 unit=mL
